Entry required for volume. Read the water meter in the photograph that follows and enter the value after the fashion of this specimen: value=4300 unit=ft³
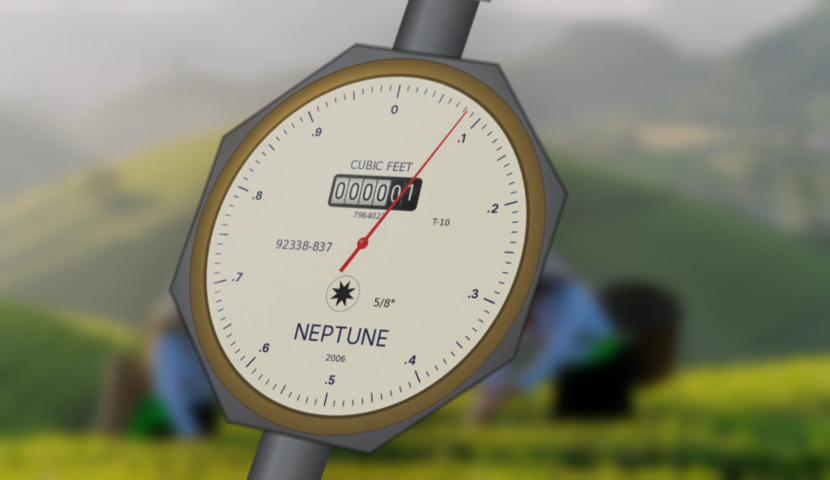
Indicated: value=1.08 unit=ft³
